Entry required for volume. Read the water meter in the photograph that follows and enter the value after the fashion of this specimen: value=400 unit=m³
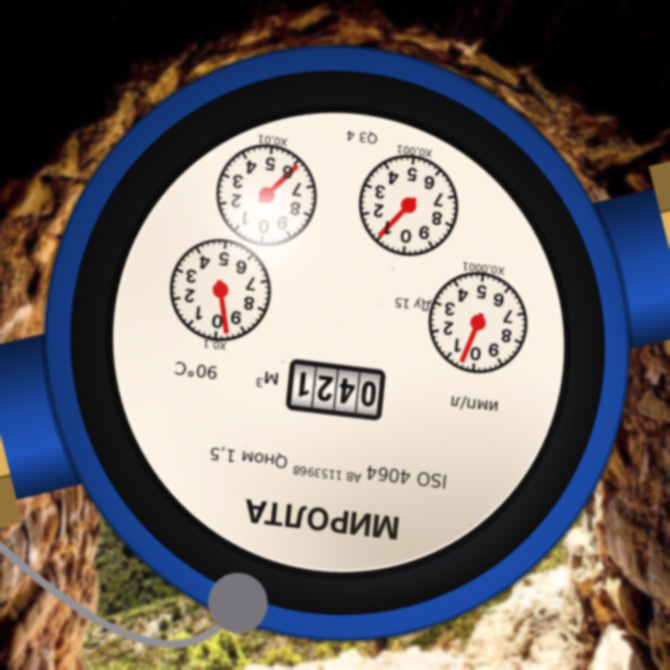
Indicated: value=420.9610 unit=m³
